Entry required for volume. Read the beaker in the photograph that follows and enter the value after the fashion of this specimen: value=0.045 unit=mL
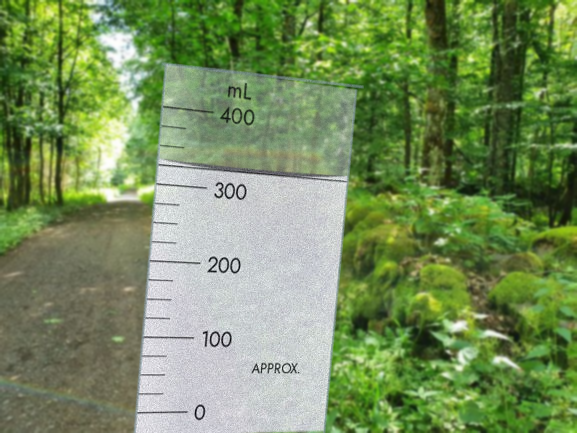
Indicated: value=325 unit=mL
